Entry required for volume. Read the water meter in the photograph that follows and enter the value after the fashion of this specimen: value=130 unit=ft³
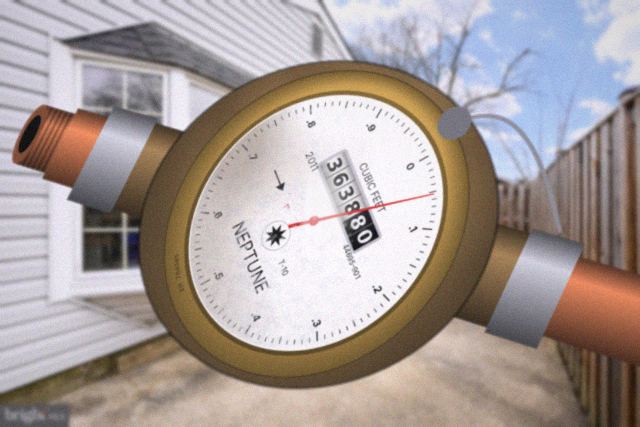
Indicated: value=363880.05 unit=ft³
